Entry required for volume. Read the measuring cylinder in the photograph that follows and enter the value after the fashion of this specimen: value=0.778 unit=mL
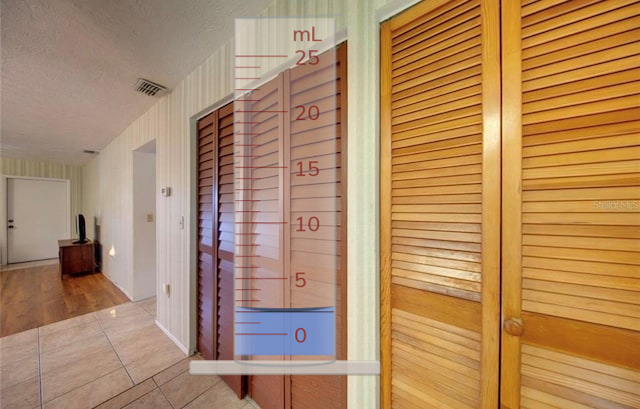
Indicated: value=2 unit=mL
